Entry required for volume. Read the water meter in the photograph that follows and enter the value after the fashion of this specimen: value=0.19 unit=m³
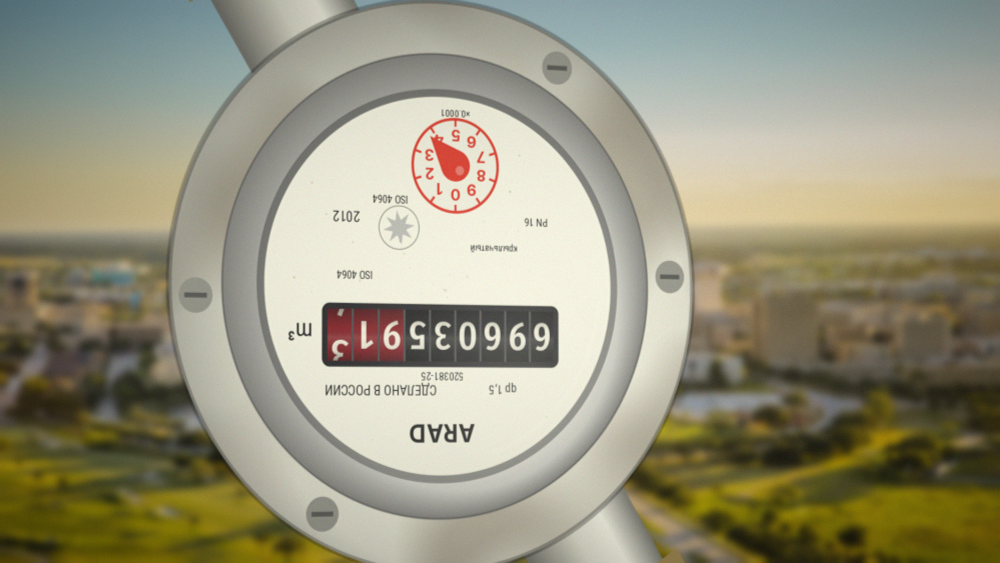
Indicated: value=696035.9133 unit=m³
